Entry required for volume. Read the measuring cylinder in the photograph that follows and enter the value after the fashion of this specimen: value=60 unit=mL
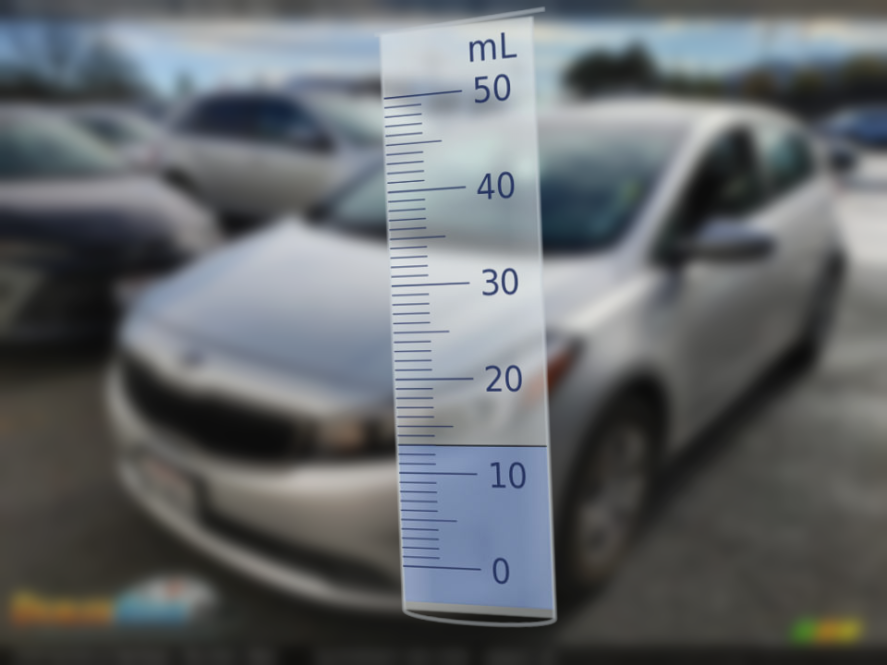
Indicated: value=13 unit=mL
